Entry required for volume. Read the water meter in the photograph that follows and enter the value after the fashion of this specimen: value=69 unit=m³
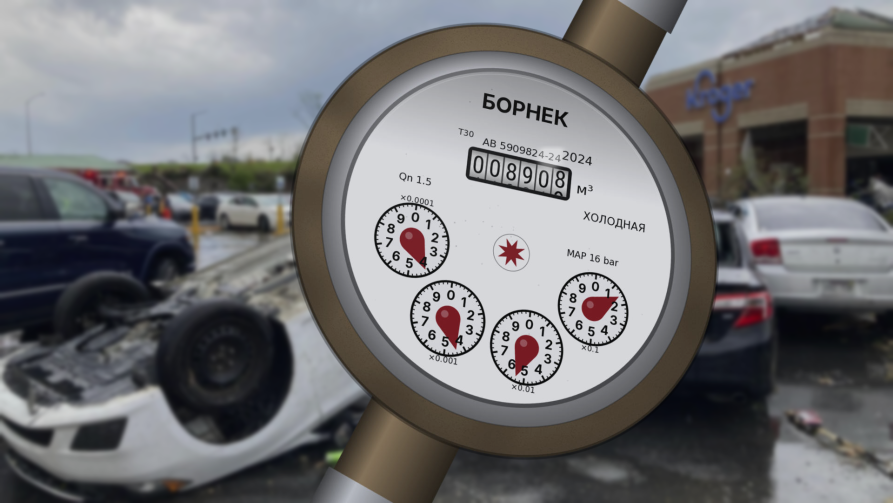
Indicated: value=8908.1544 unit=m³
